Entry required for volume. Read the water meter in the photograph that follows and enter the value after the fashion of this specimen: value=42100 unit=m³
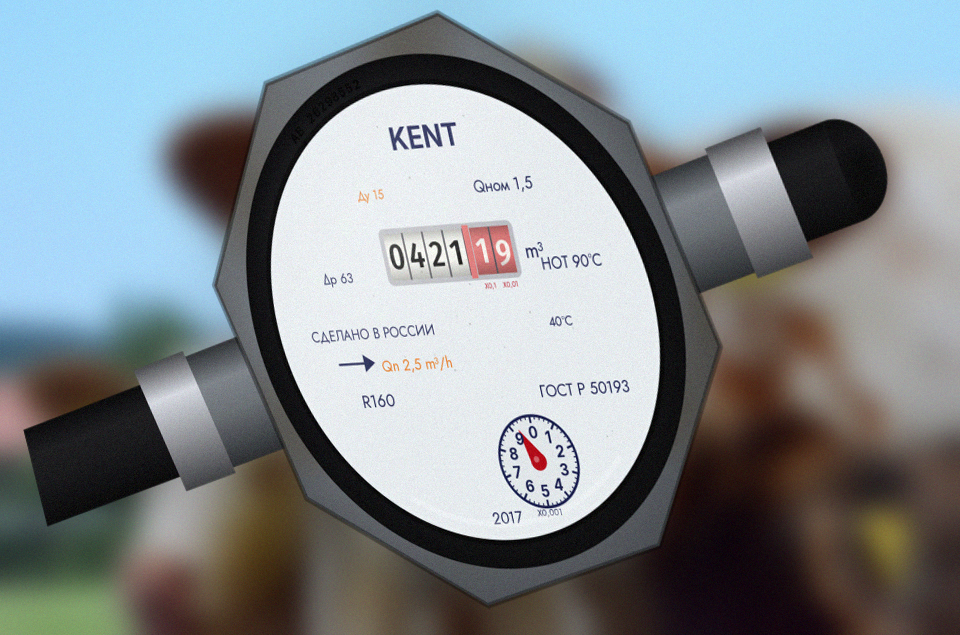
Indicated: value=421.189 unit=m³
